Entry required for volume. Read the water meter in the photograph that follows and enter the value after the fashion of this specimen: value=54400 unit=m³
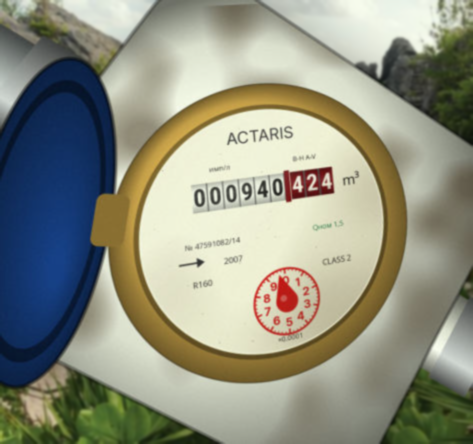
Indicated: value=940.4239 unit=m³
